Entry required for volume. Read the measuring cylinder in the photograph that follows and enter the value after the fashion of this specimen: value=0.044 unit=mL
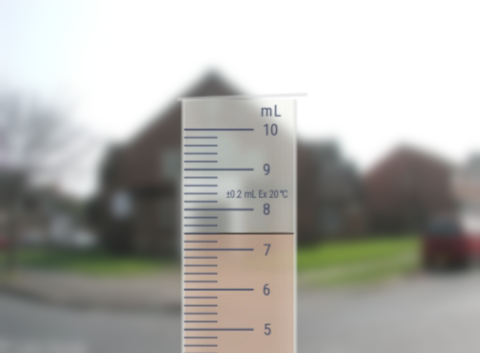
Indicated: value=7.4 unit=mL
